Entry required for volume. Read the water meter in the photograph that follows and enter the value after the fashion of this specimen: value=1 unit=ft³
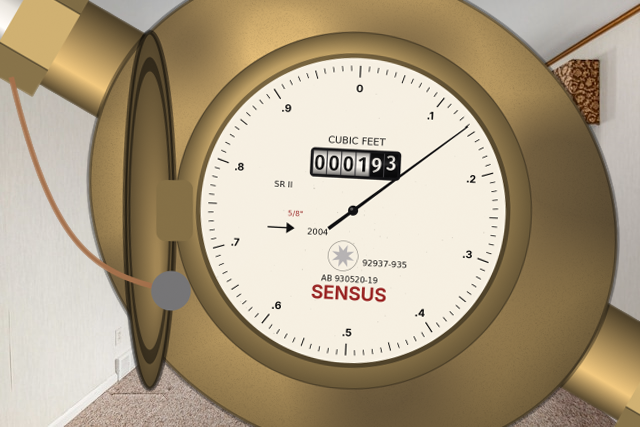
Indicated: value=193.14 unit=ft³
